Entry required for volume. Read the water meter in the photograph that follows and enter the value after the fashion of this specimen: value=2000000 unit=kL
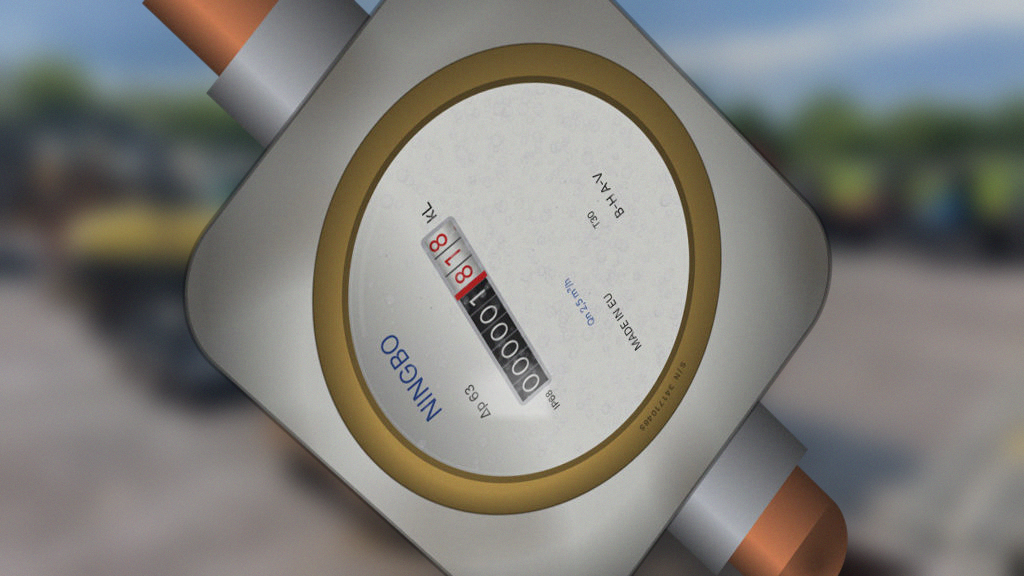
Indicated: value=1.818 unit=kL
